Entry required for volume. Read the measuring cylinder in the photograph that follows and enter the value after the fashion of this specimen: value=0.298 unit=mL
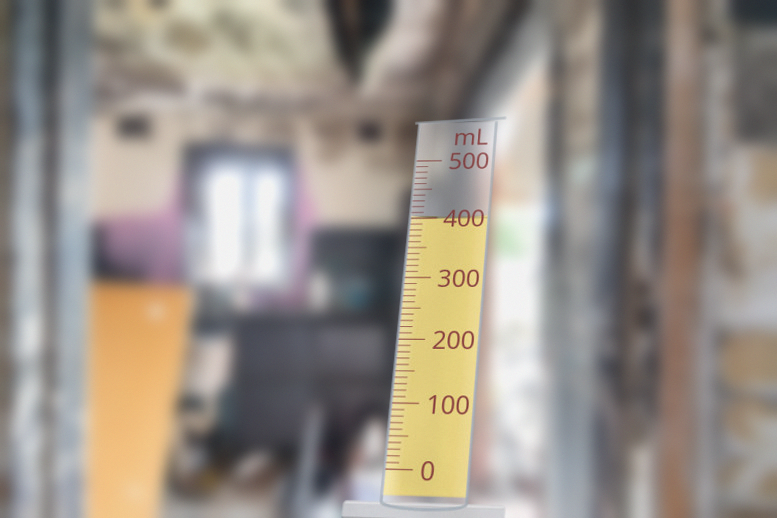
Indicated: value=400 unit=mL
